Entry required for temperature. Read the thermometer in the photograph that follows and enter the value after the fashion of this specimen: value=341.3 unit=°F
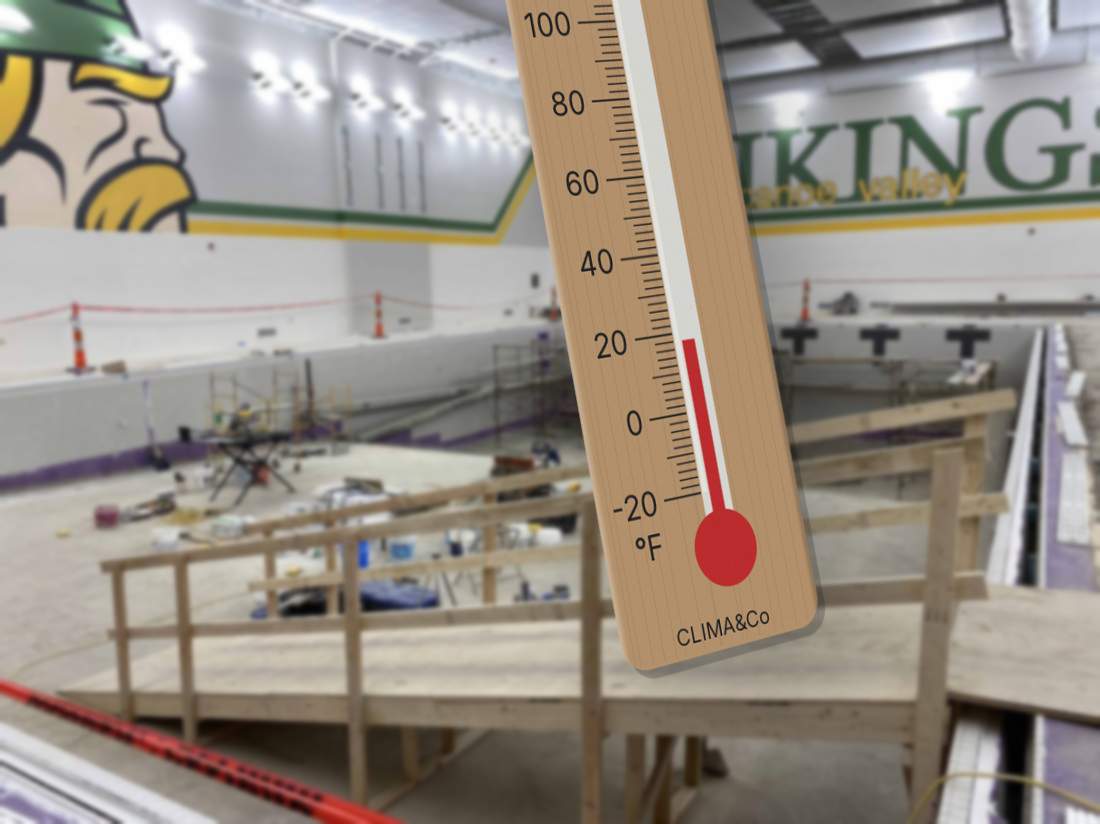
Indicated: value=18 unit=°F
